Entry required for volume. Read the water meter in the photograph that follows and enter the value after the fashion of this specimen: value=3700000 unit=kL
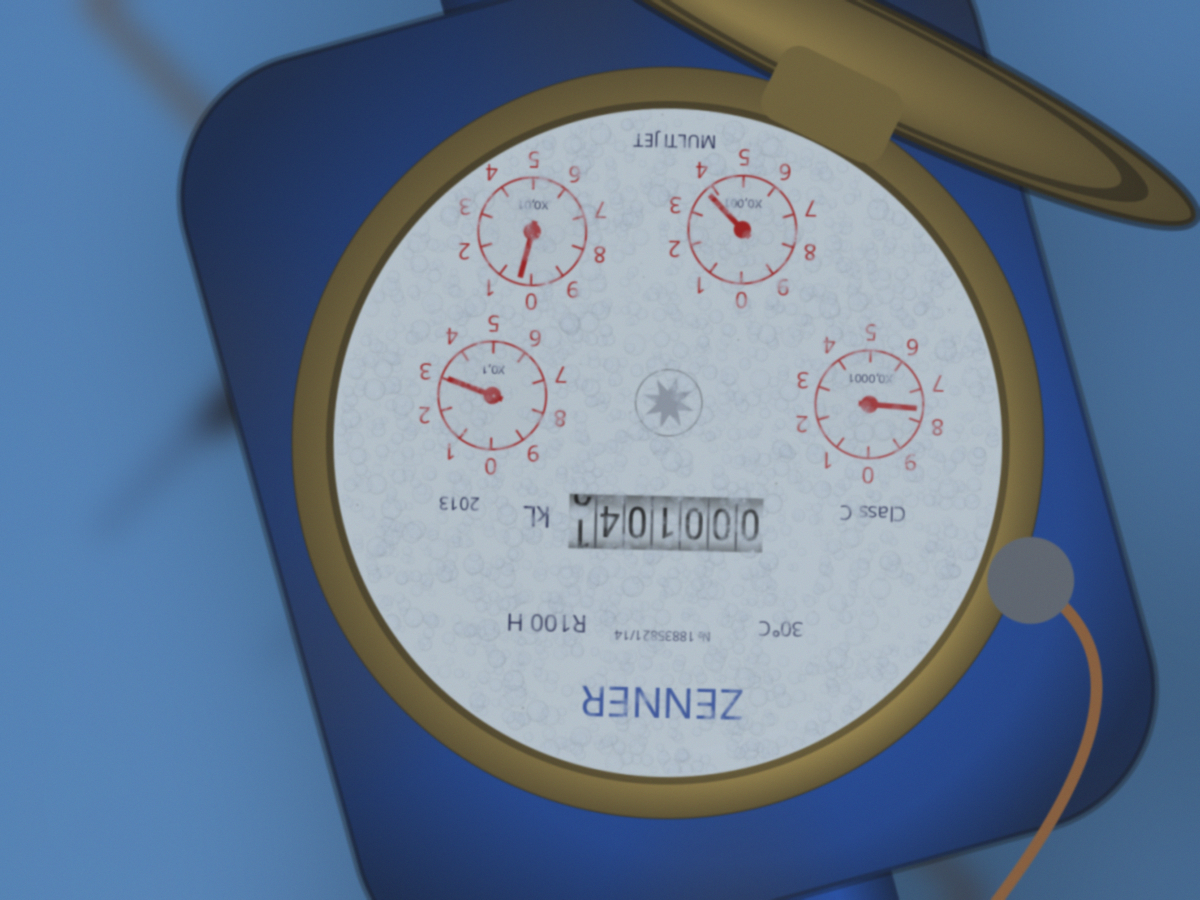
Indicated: value=1041.3037 unit=kL
